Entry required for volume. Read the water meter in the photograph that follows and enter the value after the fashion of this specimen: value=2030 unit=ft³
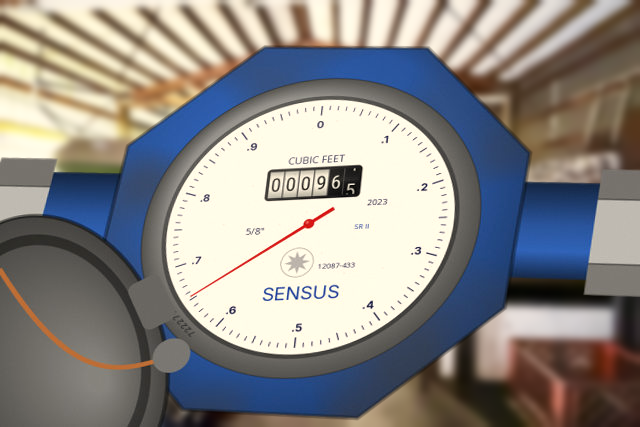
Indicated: value=964.65 unit=ft³
